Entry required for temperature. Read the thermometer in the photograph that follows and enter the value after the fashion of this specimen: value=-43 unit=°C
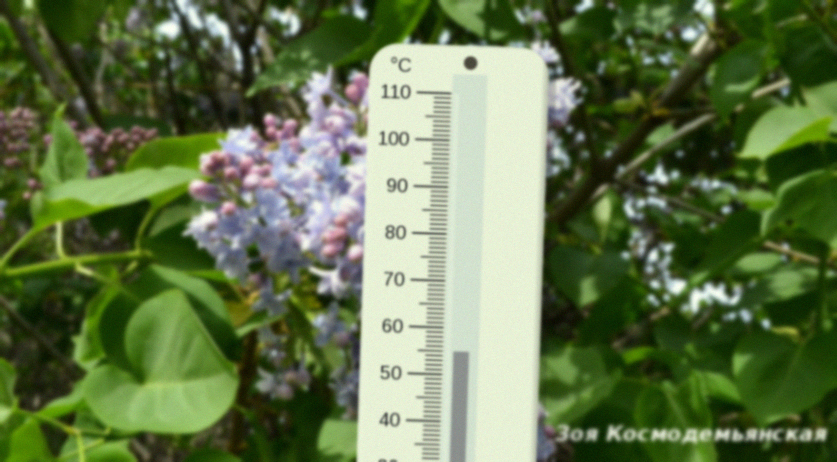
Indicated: value=55 unit=°C
